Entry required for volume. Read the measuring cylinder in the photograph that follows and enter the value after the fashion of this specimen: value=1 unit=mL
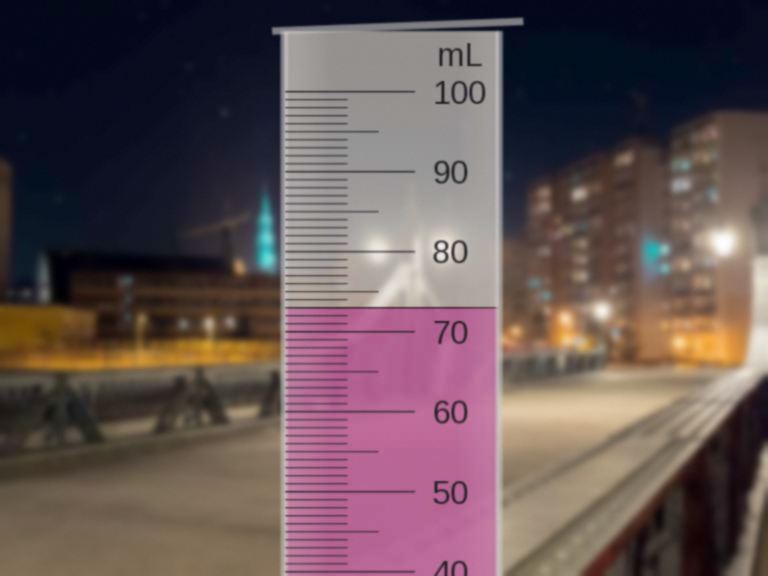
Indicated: value=73 unit=mL
